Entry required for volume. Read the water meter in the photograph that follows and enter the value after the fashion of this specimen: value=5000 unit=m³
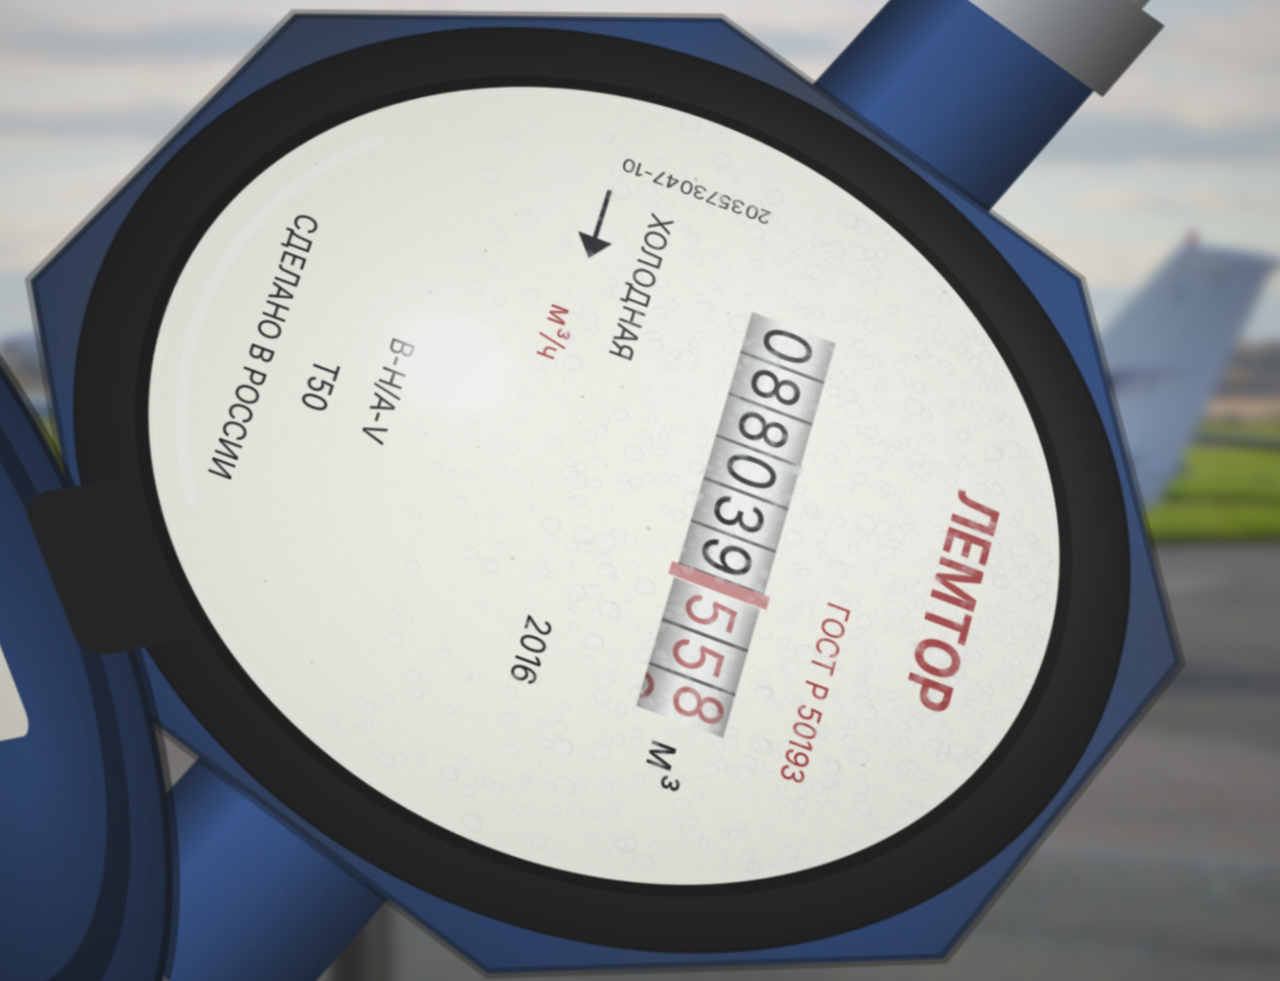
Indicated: value=88039.558 unit=m³
